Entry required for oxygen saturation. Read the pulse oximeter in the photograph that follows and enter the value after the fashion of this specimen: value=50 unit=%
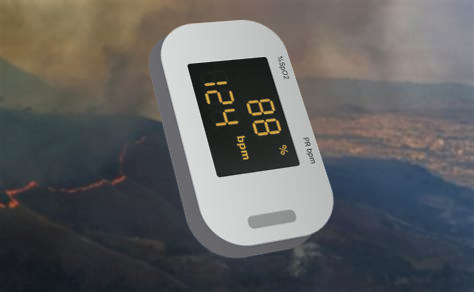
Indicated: value=88 unit=%
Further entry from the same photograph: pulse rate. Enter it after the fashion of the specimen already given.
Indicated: value=124 unit=bpm
